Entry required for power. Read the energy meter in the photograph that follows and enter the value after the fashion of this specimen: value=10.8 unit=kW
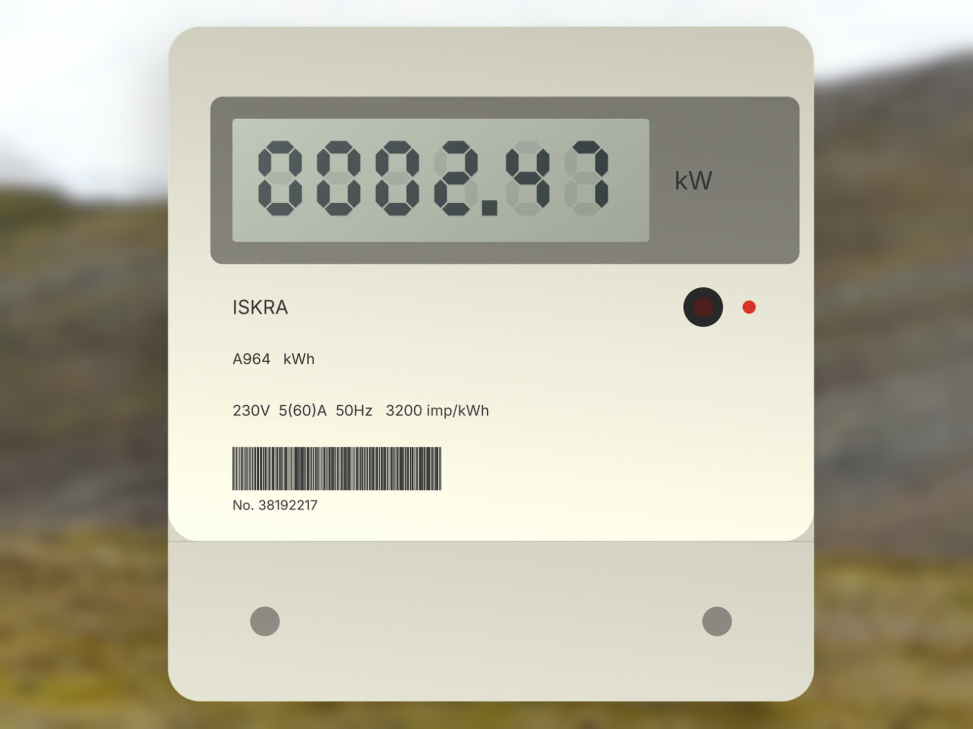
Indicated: value=2.47 unit=kW
